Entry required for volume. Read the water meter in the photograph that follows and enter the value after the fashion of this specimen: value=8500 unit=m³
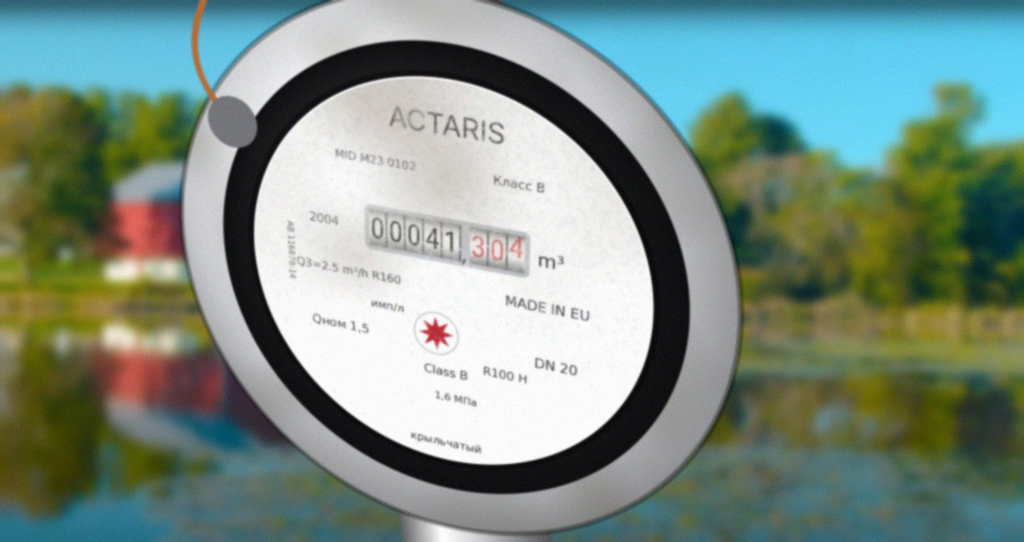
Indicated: value=41.304 unit=m³
